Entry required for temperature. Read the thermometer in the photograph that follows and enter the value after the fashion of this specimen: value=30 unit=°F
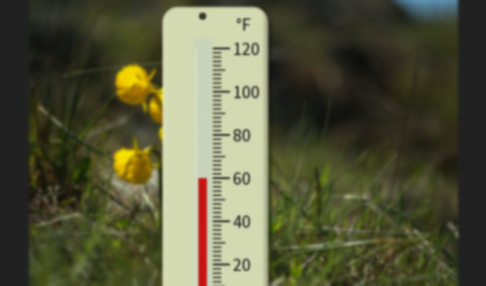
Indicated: value=60 unit=°F
